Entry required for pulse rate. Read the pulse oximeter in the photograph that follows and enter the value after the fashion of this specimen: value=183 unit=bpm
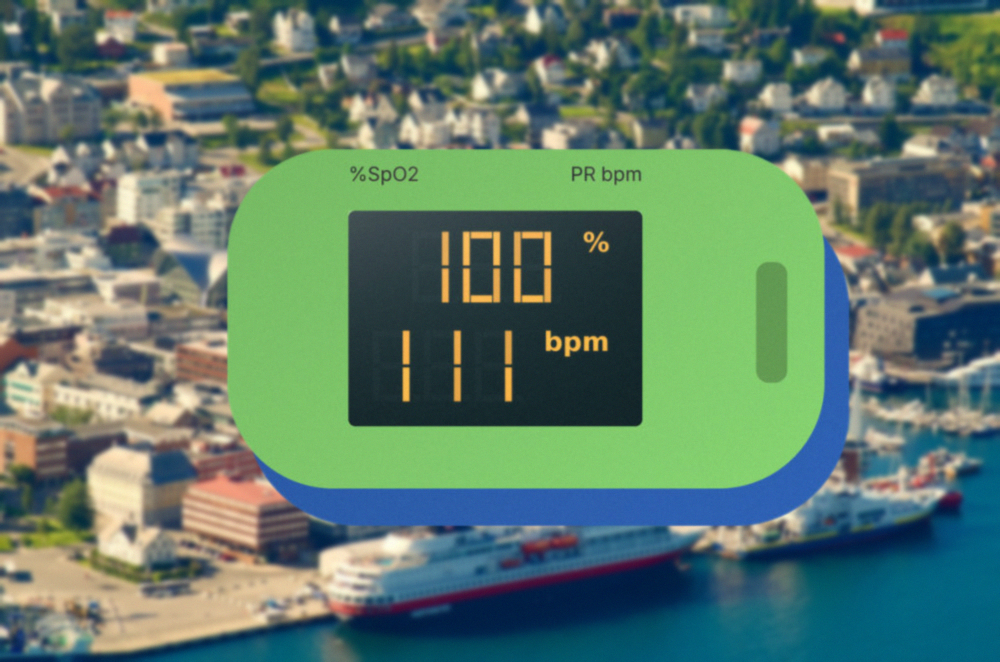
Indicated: value=111 unit=bpm
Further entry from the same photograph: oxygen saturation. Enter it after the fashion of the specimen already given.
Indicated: value=100 unit=%
